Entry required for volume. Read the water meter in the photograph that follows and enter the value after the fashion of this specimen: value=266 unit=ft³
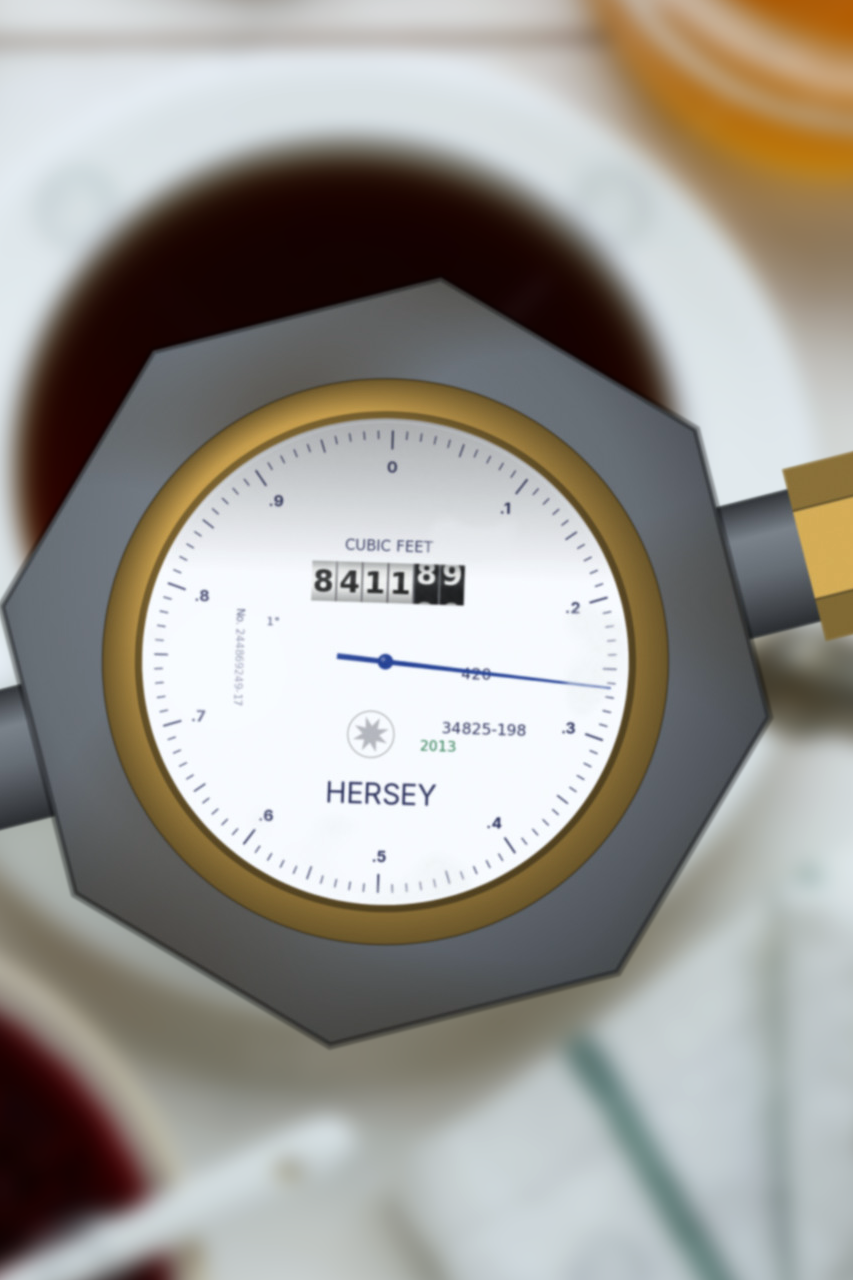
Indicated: value=841189.26 unit=ft³
